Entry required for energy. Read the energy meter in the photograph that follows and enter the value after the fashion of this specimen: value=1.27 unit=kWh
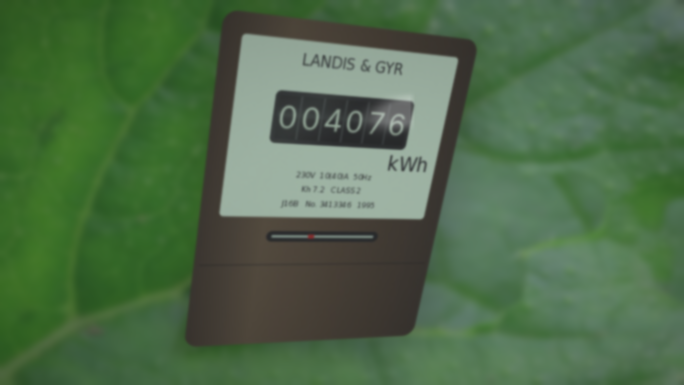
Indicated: value=4076 unit=kWh
